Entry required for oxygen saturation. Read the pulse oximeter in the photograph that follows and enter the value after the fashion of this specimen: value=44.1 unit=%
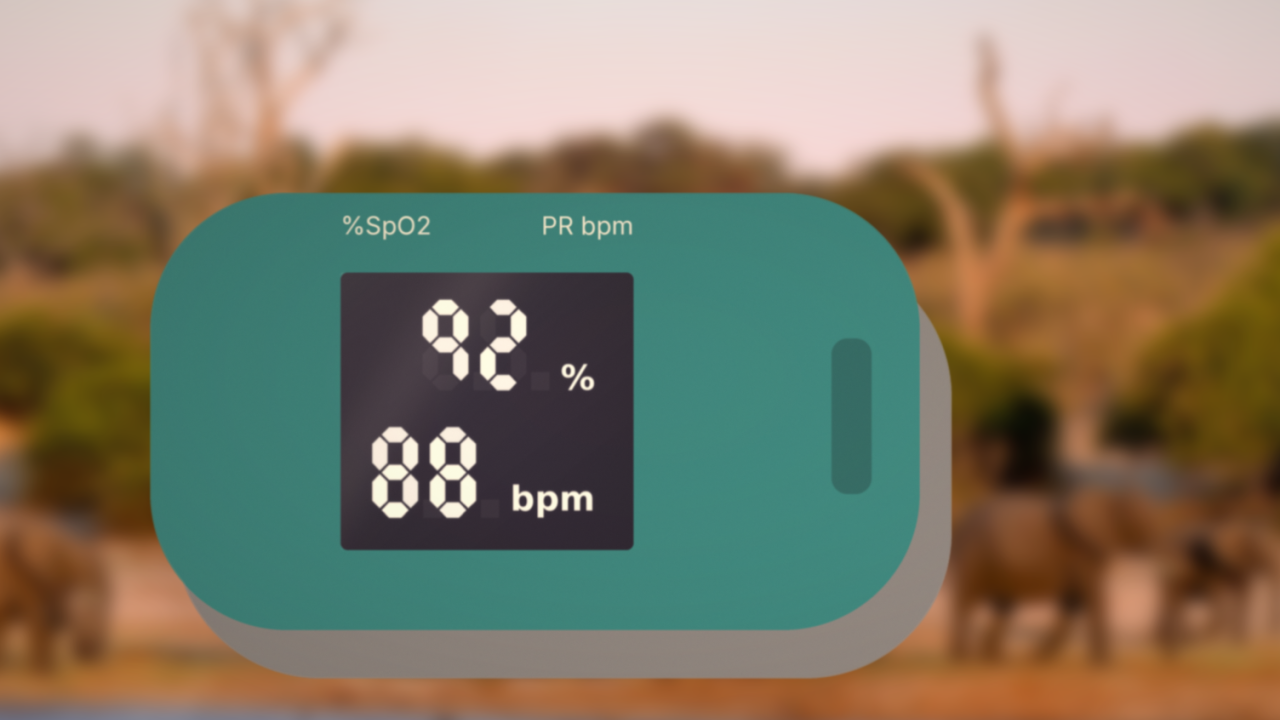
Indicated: value=92 unit=%
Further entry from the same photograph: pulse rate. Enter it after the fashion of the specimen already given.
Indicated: value=88 unit=bpm
